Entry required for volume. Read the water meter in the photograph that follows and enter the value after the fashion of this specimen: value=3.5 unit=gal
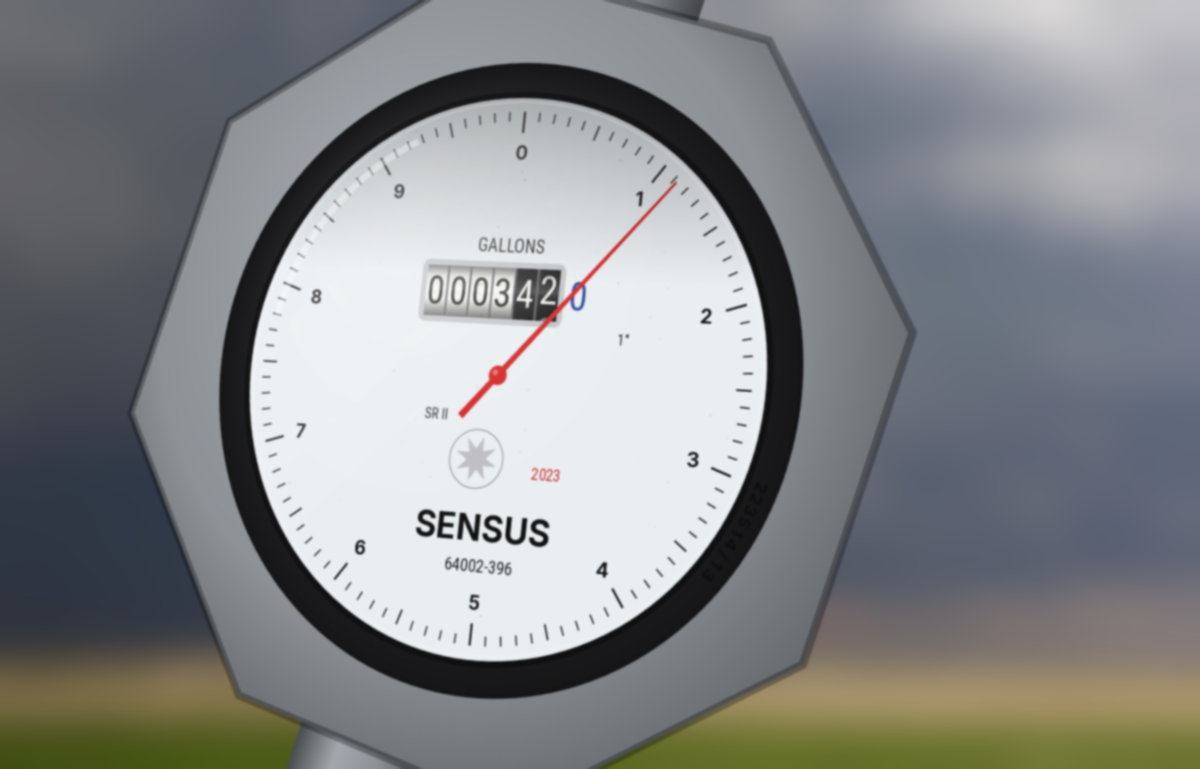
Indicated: value=3421.1 unit=gal
